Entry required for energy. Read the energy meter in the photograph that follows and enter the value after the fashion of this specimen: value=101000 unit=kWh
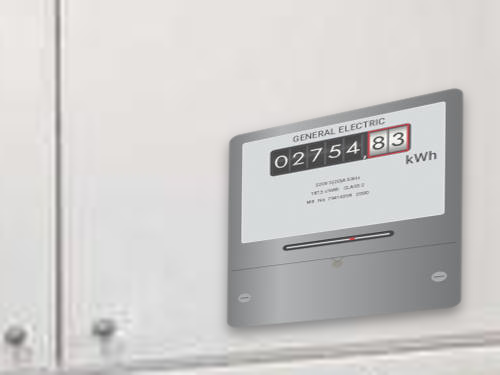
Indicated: value=2754.83 unit=kWh
